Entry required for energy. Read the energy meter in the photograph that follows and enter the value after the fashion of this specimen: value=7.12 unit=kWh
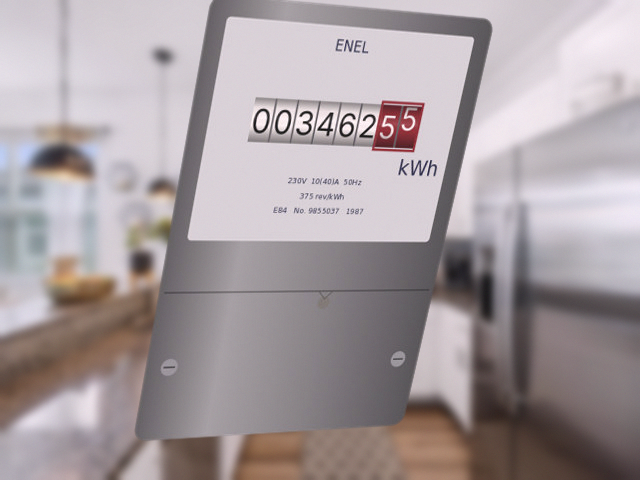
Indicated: value=3462.55 unit=kWh
